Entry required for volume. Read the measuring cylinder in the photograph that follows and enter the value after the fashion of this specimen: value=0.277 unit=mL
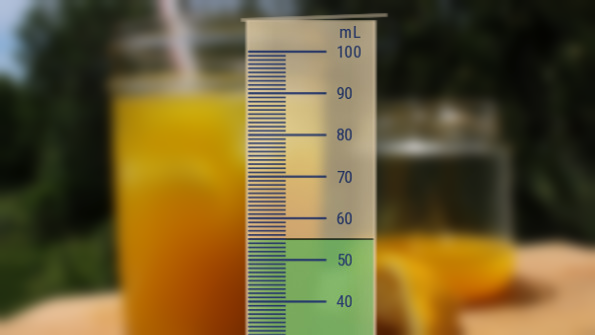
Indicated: value=55 unit=mL
